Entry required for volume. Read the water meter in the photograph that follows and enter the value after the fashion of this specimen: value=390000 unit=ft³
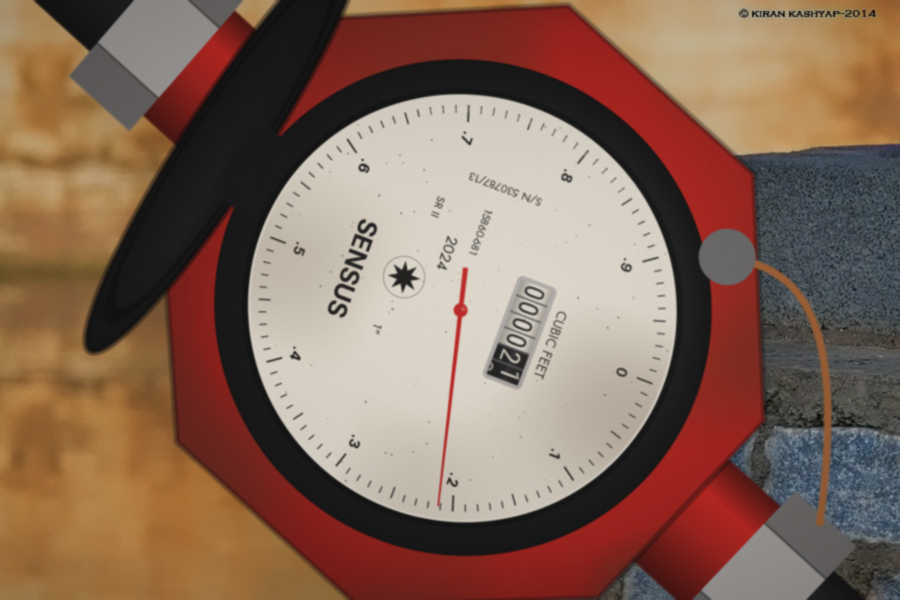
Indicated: value=21.21 unit=ft³
